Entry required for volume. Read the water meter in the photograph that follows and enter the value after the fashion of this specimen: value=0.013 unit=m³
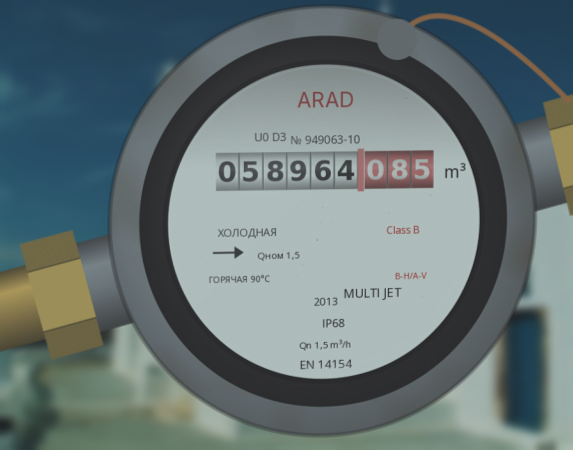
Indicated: value=58964.085 unit=m³
